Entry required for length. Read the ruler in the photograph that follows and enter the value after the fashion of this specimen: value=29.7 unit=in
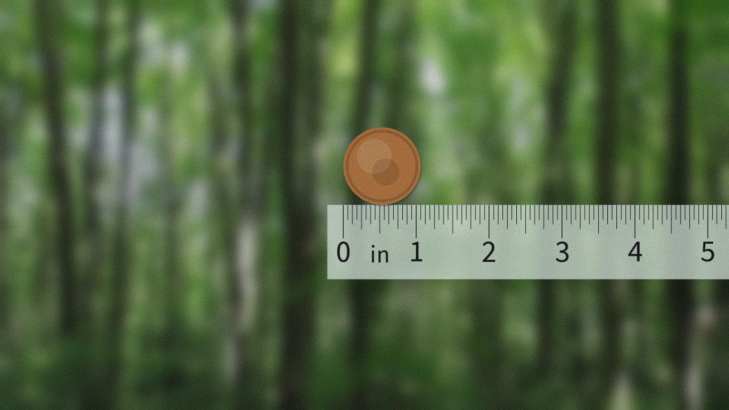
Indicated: value=1.0625 unit=in
